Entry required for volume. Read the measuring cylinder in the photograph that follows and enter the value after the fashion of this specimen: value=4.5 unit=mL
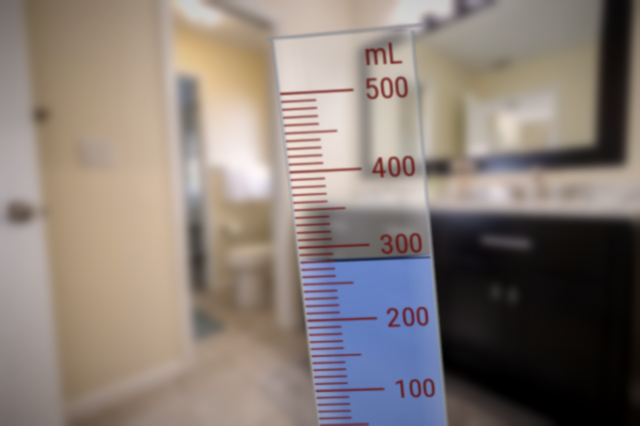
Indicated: value=280 unit=mL
